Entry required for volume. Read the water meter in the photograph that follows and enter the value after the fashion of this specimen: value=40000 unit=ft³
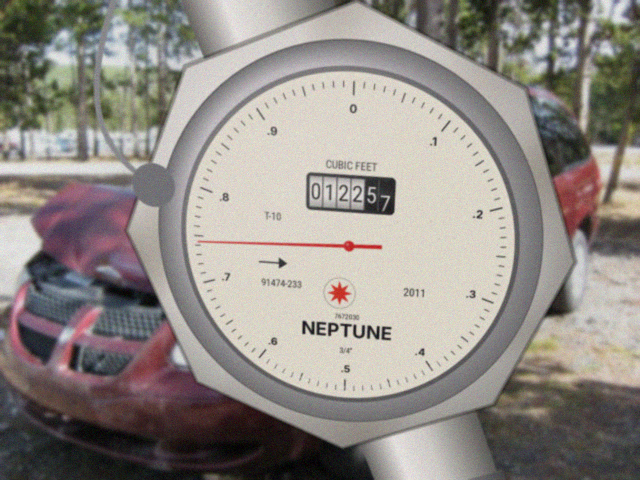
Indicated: value=12256.74 unit=ft³
